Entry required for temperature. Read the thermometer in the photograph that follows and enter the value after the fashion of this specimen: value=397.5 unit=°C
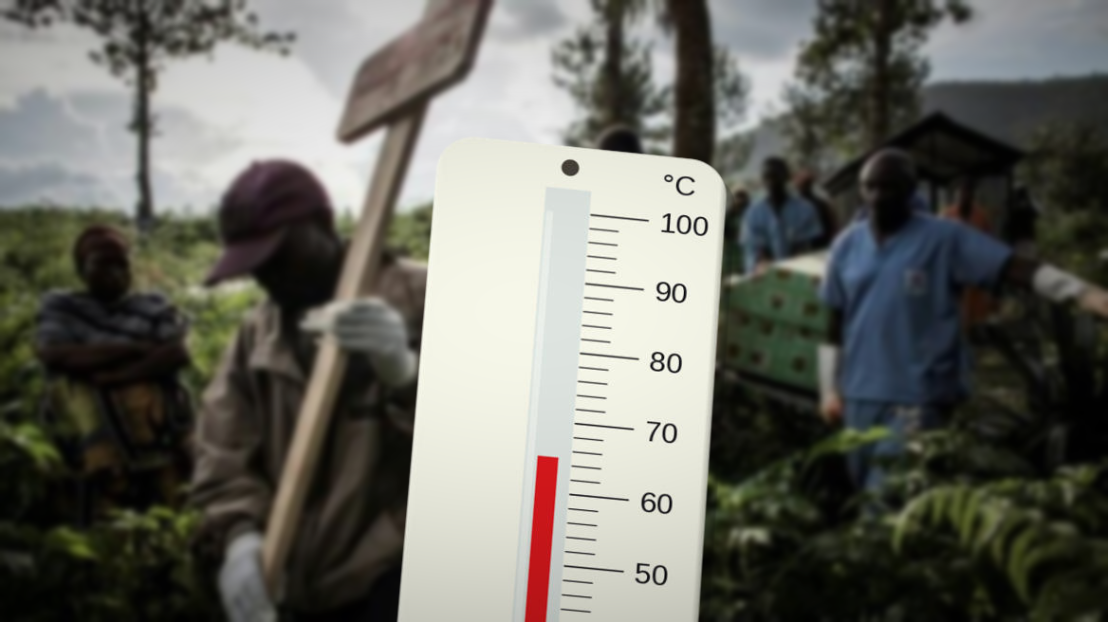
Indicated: value=65 unit=°C
